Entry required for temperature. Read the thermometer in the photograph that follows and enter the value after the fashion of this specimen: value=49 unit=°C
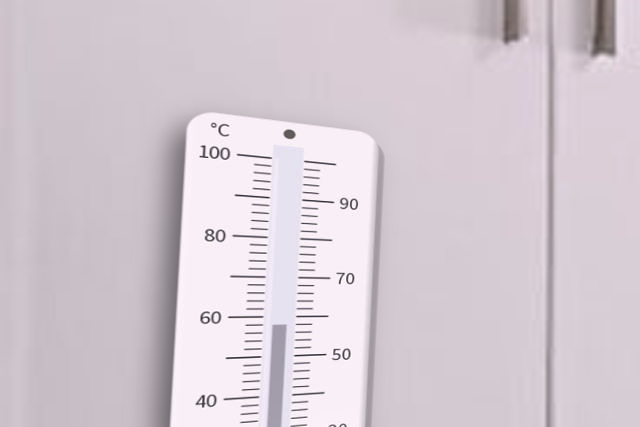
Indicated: value=58 unit=°C
